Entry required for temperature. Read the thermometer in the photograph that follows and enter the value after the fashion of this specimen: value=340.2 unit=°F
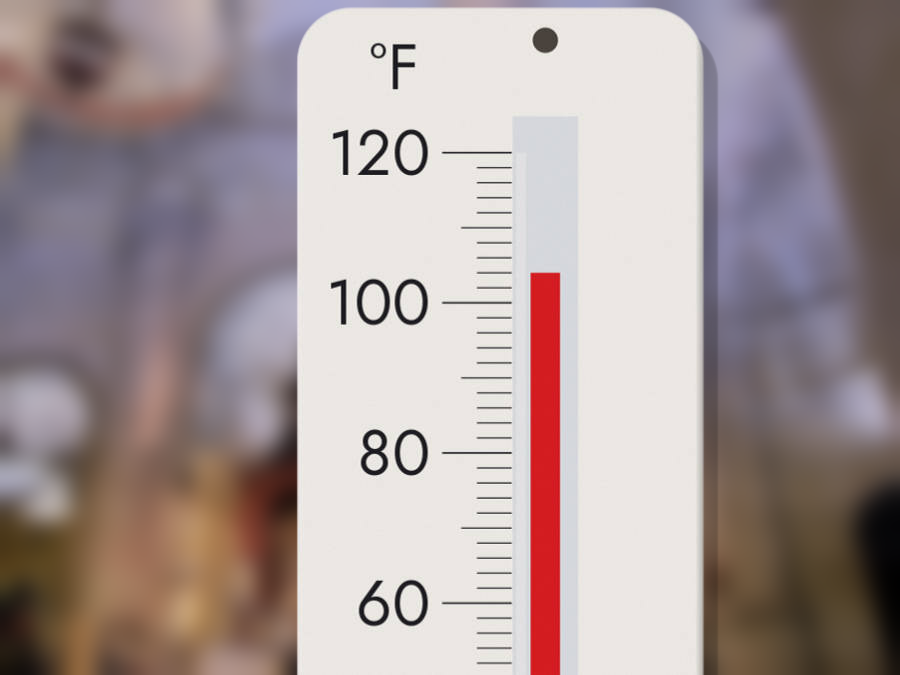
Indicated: value=104 unit=°F
